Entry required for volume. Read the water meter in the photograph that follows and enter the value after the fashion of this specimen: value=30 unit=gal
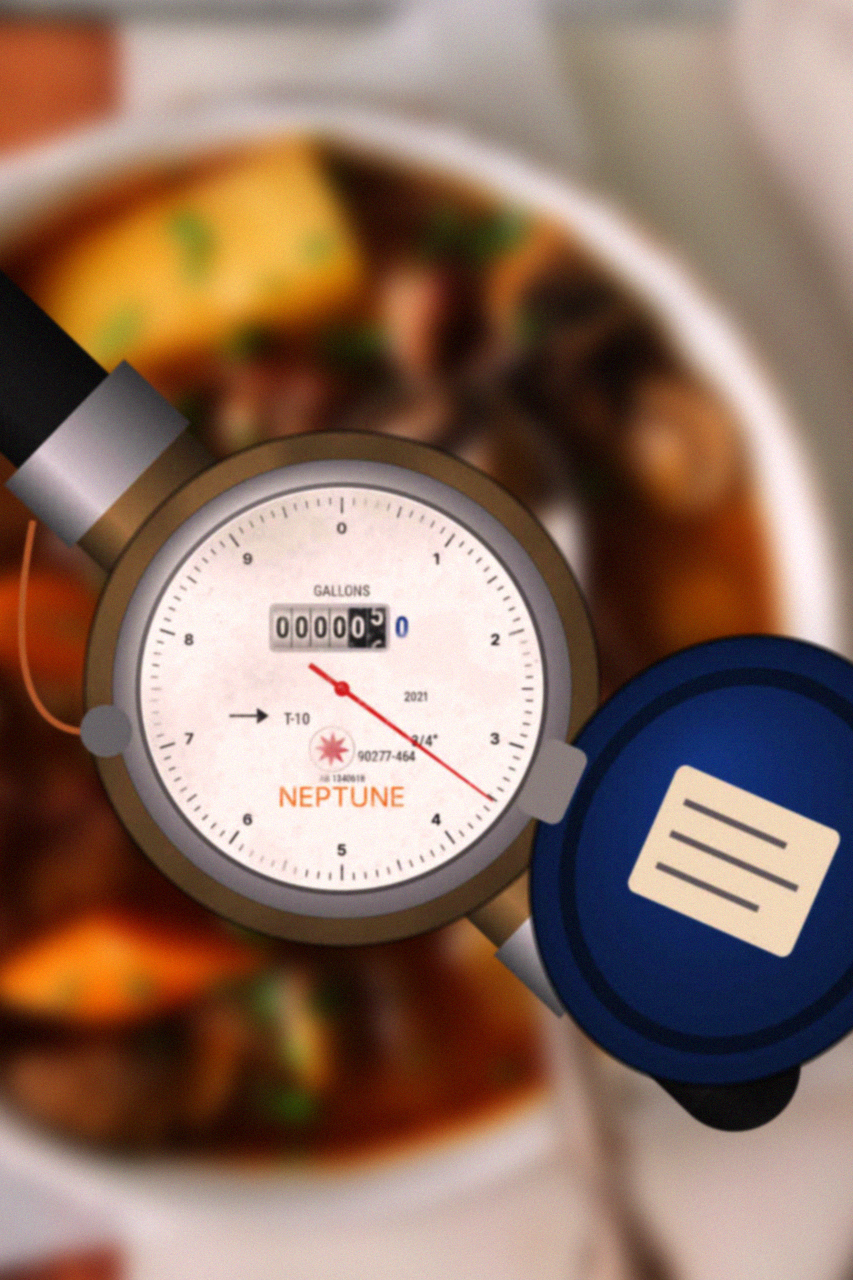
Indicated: value=53.5 unit=gal
